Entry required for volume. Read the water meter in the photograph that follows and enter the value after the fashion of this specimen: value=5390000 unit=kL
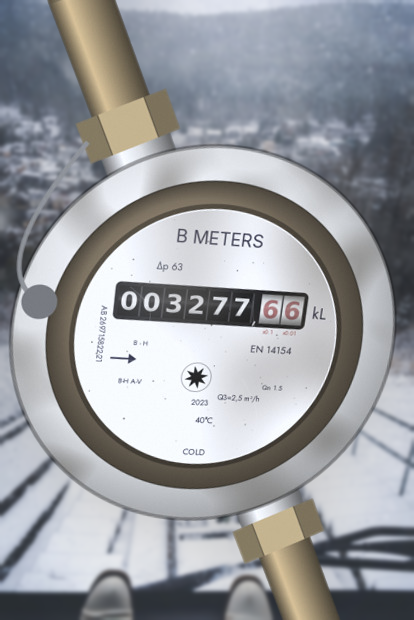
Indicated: value=3277.66 unit=kL
